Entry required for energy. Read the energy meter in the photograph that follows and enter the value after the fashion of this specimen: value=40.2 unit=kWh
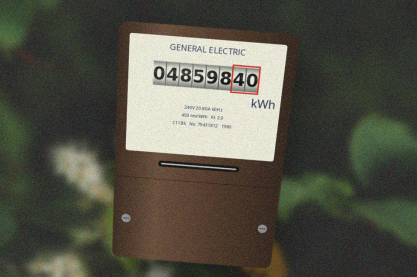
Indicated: value=48598.40 unit=kWh
